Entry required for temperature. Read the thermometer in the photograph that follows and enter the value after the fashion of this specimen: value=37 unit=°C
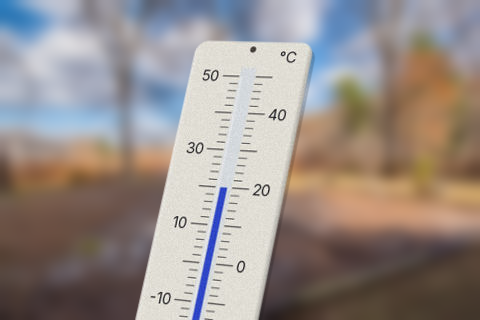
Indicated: value=20 unit=°C
